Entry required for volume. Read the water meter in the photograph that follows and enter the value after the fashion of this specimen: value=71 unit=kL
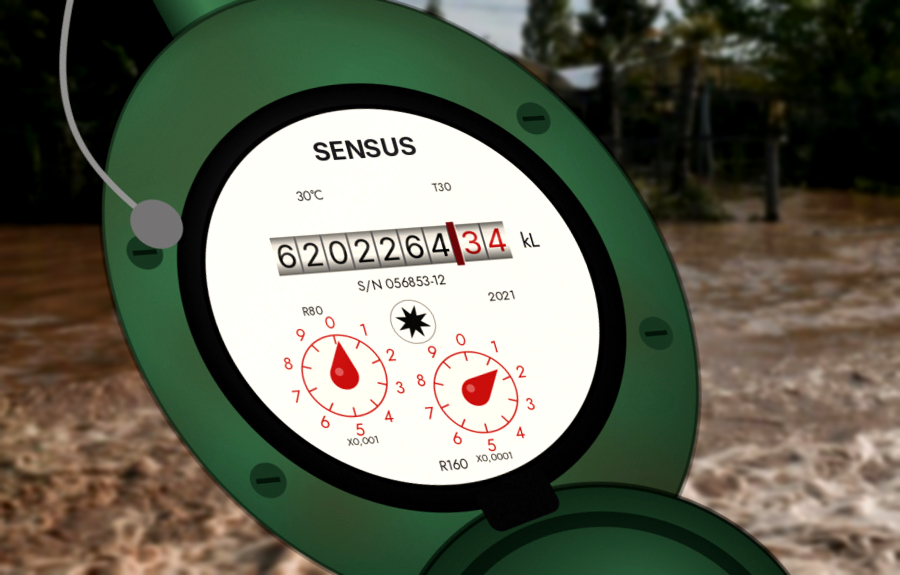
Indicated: value=6202264.3401 unit=kL
